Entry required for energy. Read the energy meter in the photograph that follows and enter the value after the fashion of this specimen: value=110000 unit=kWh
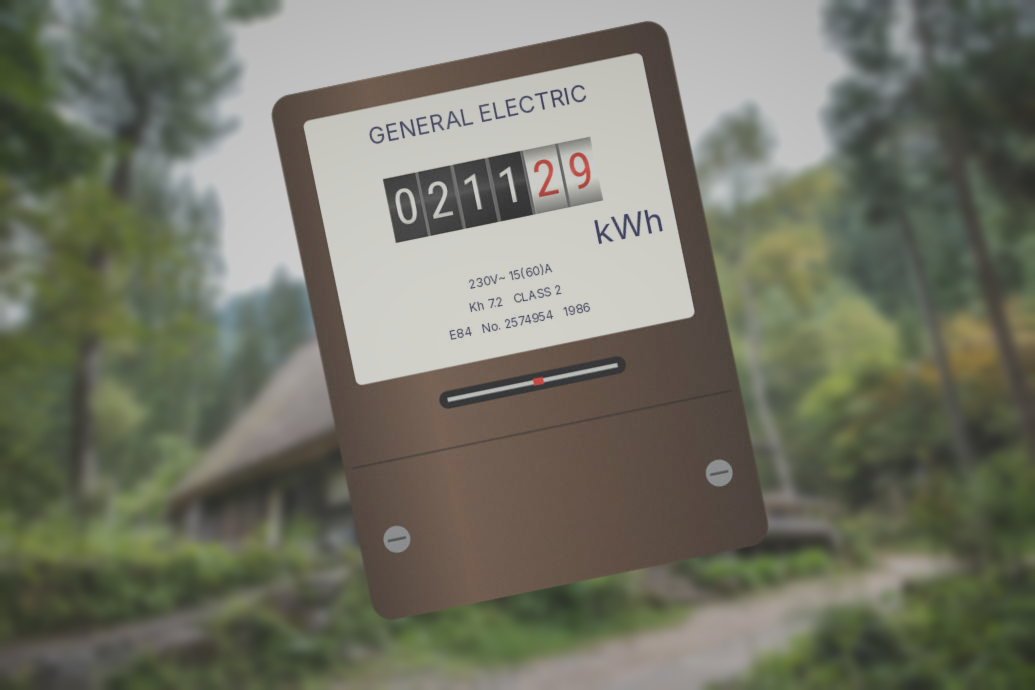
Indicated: value=211.29 unit=kWh
